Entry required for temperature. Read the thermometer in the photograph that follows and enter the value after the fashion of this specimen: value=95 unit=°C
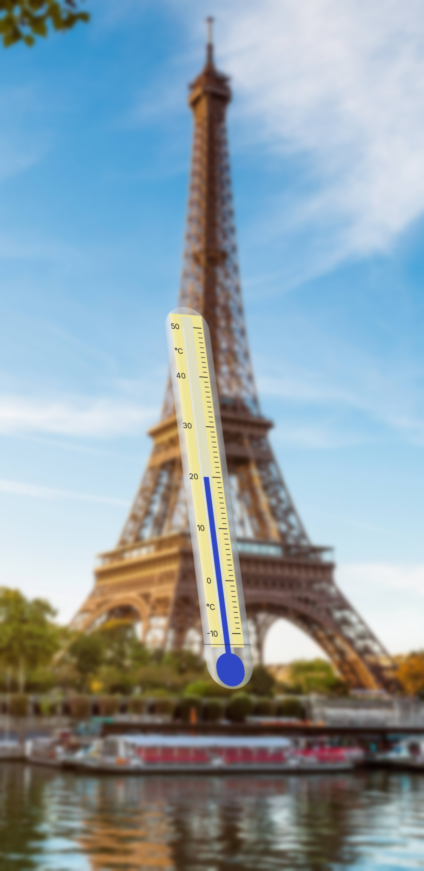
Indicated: value=20 unit=°C
